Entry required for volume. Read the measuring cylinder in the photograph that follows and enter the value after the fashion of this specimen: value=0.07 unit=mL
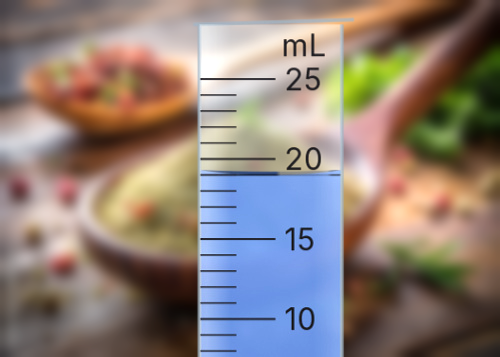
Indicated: value=19 unit=mL
